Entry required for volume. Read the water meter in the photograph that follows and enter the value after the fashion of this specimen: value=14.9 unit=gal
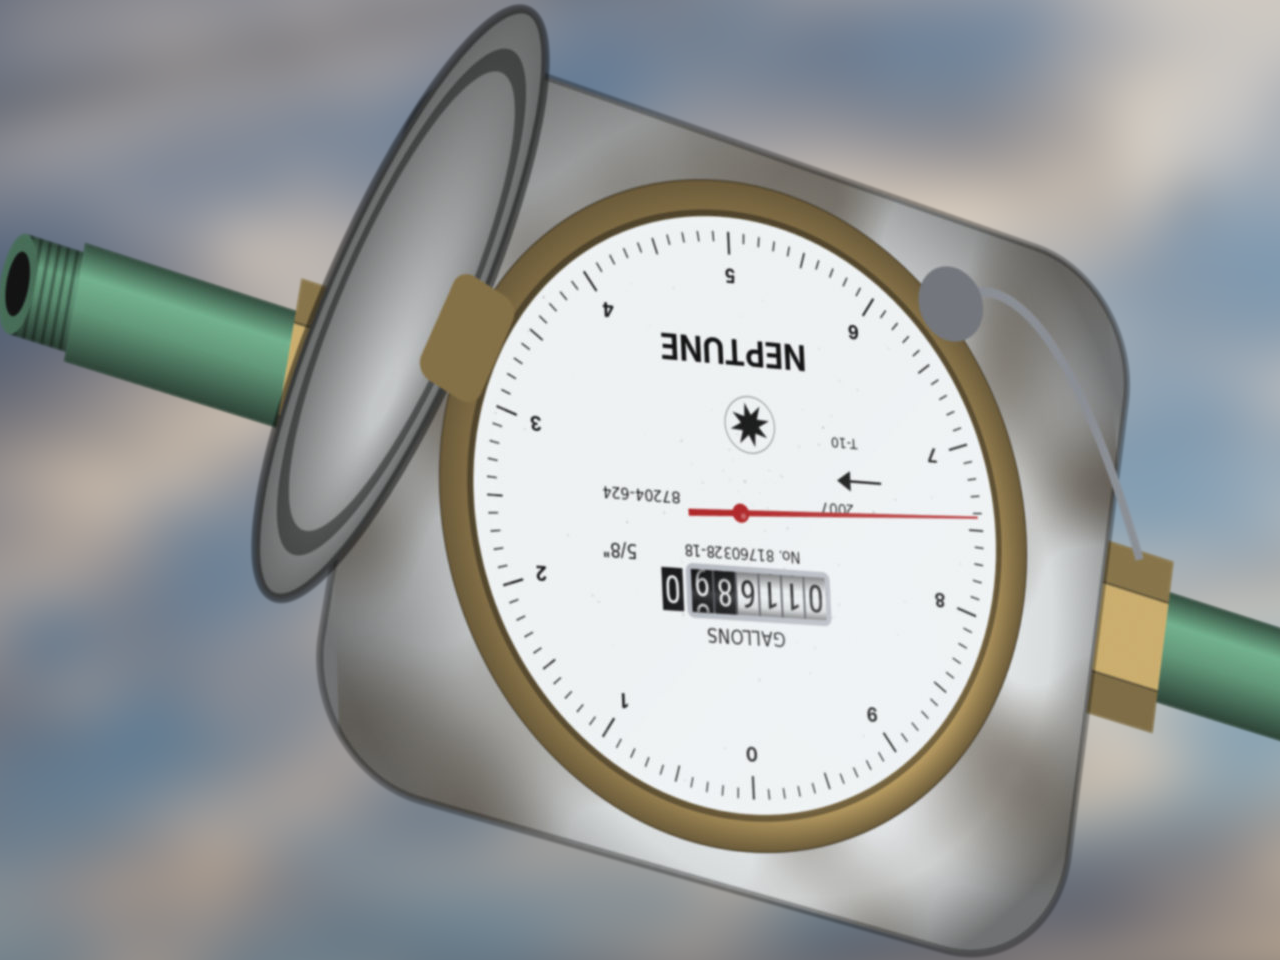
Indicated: value=116887.4 unit=gal
